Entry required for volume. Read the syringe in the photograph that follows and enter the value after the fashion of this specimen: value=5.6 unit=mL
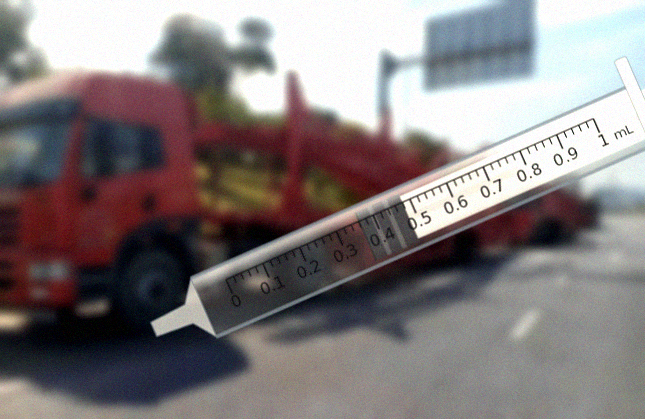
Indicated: value=0.36 unit=mL
